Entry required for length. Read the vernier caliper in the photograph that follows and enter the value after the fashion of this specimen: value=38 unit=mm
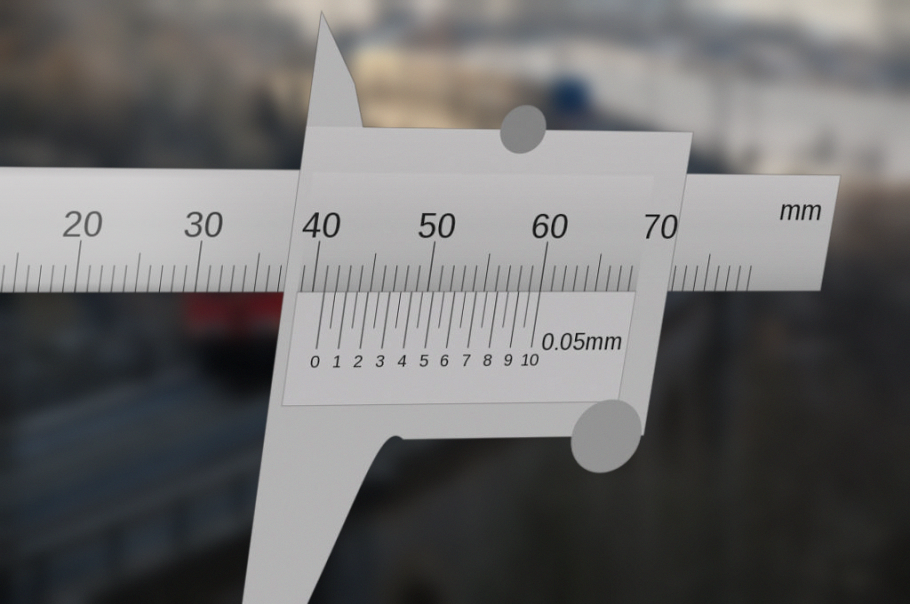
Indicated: value=41.0 unit=mm
